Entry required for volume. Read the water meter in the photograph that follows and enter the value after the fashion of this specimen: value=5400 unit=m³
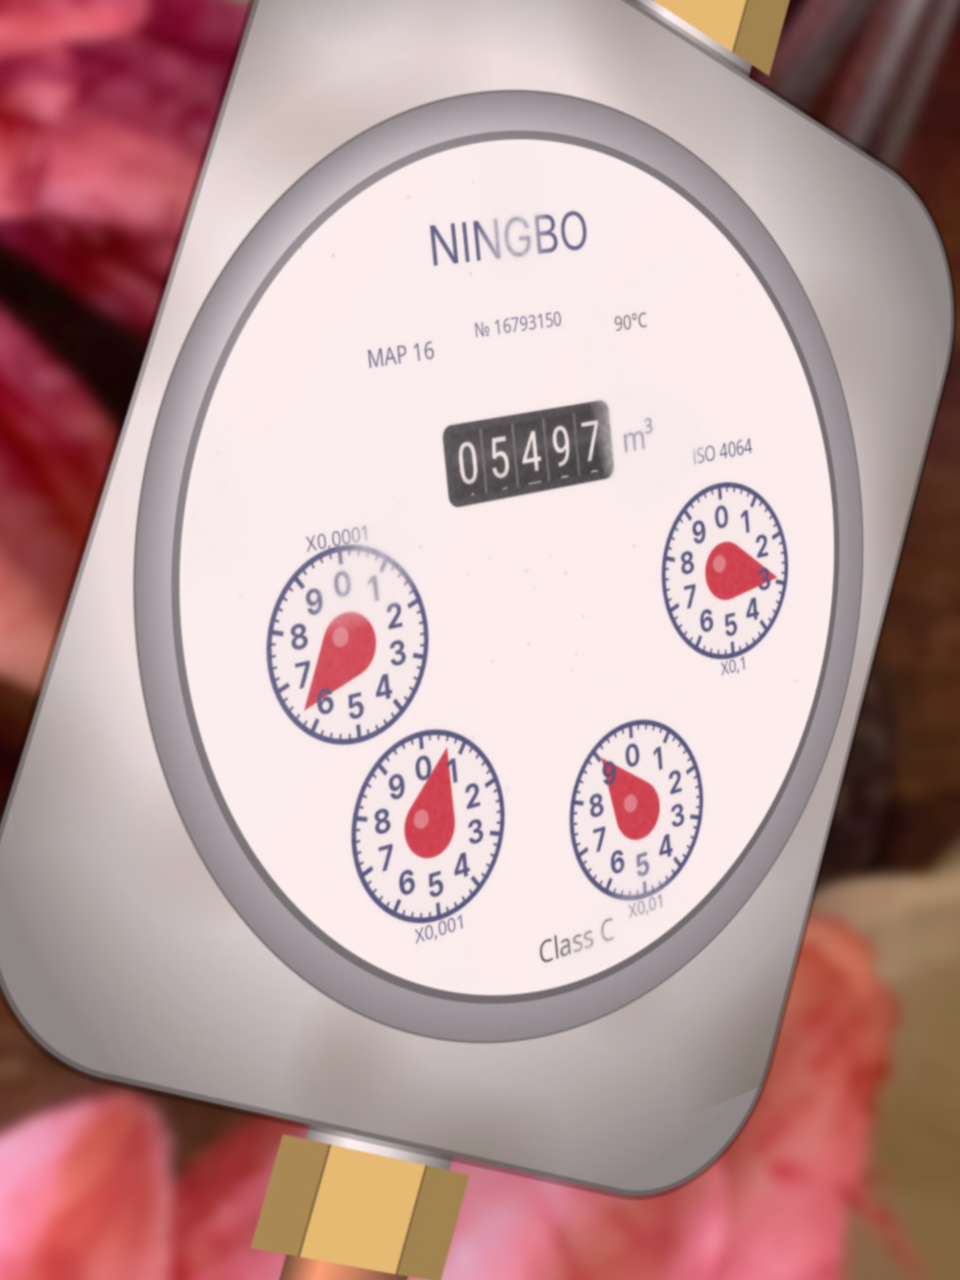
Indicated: value=5497.2906 unit=m³
